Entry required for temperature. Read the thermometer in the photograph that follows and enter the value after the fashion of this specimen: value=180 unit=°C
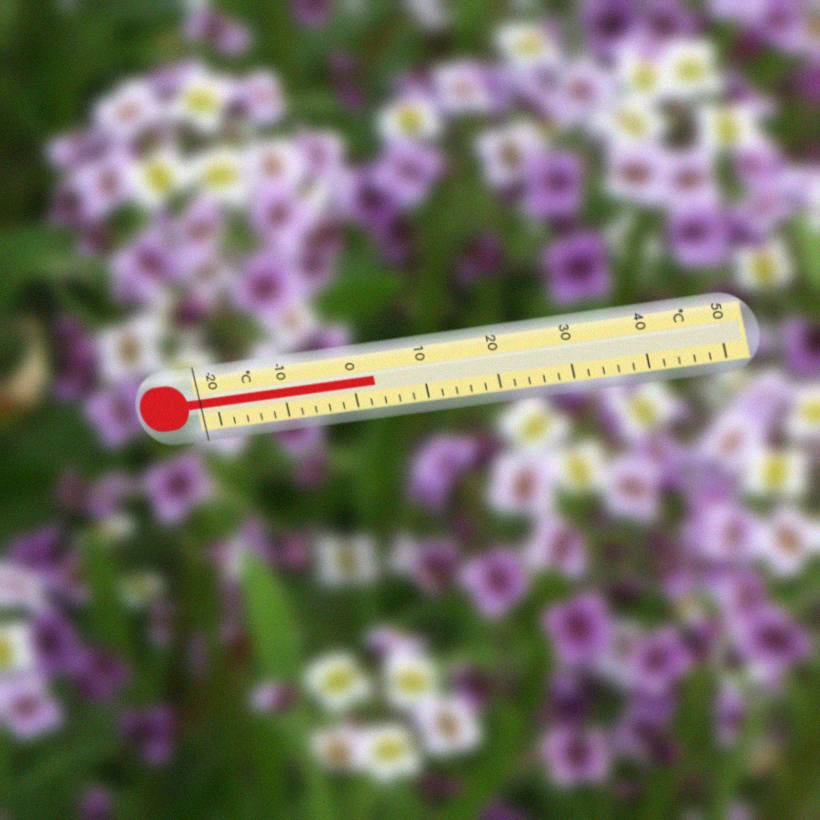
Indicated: value=3 unit=°C
